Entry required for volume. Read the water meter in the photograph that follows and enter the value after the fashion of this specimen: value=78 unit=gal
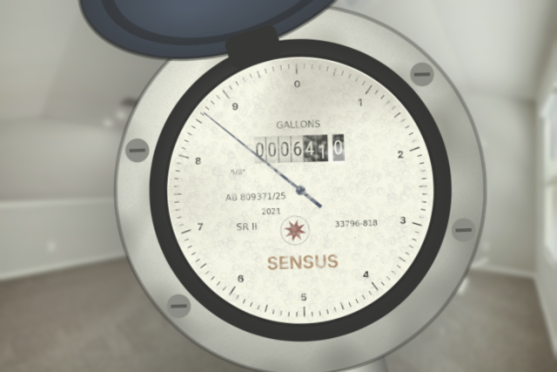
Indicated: value=6408.6 unit=gal
